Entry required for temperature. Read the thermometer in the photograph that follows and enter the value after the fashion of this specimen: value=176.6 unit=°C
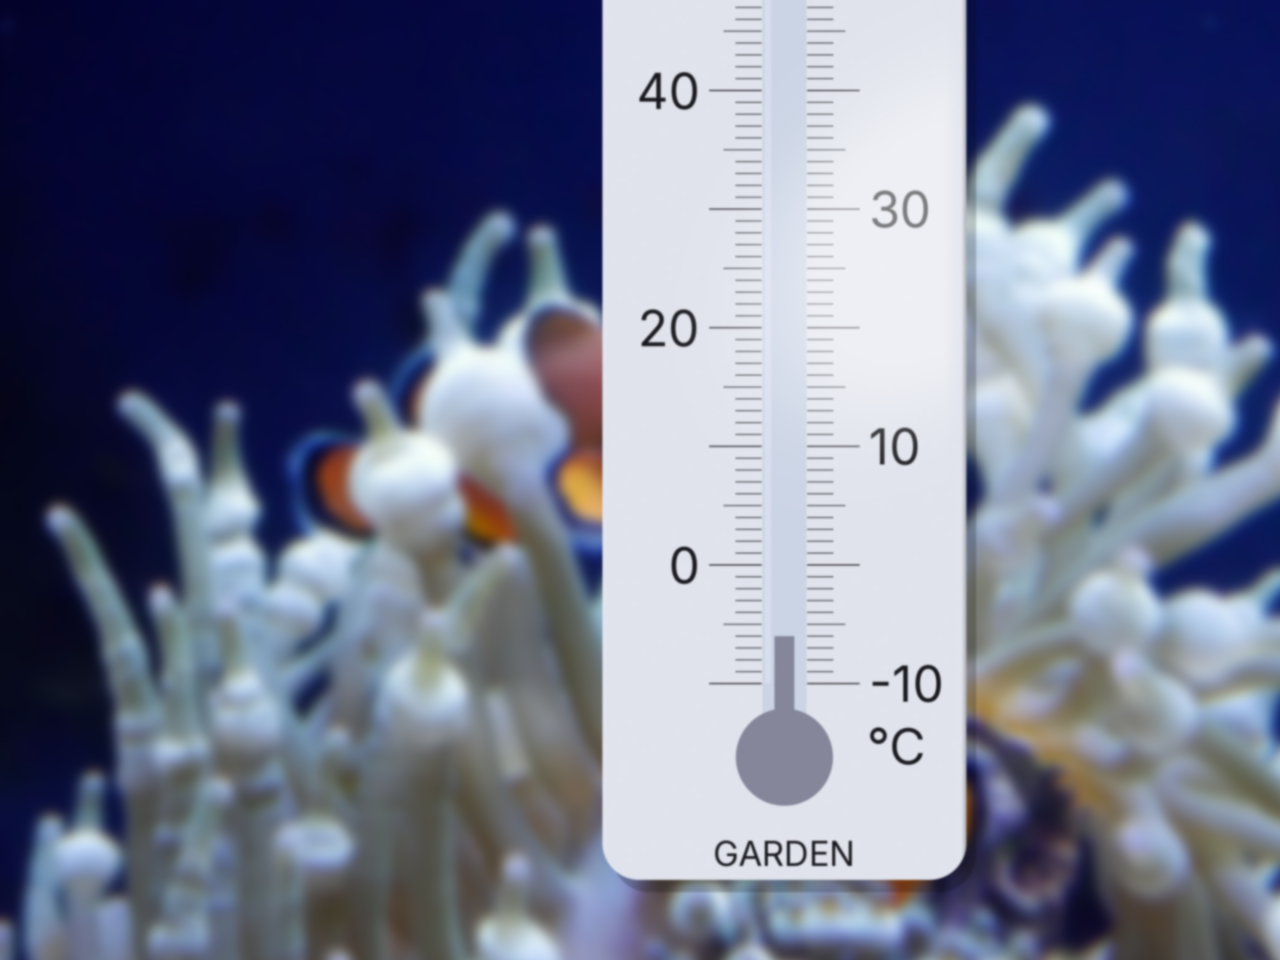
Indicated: value=-6 unit=°C
